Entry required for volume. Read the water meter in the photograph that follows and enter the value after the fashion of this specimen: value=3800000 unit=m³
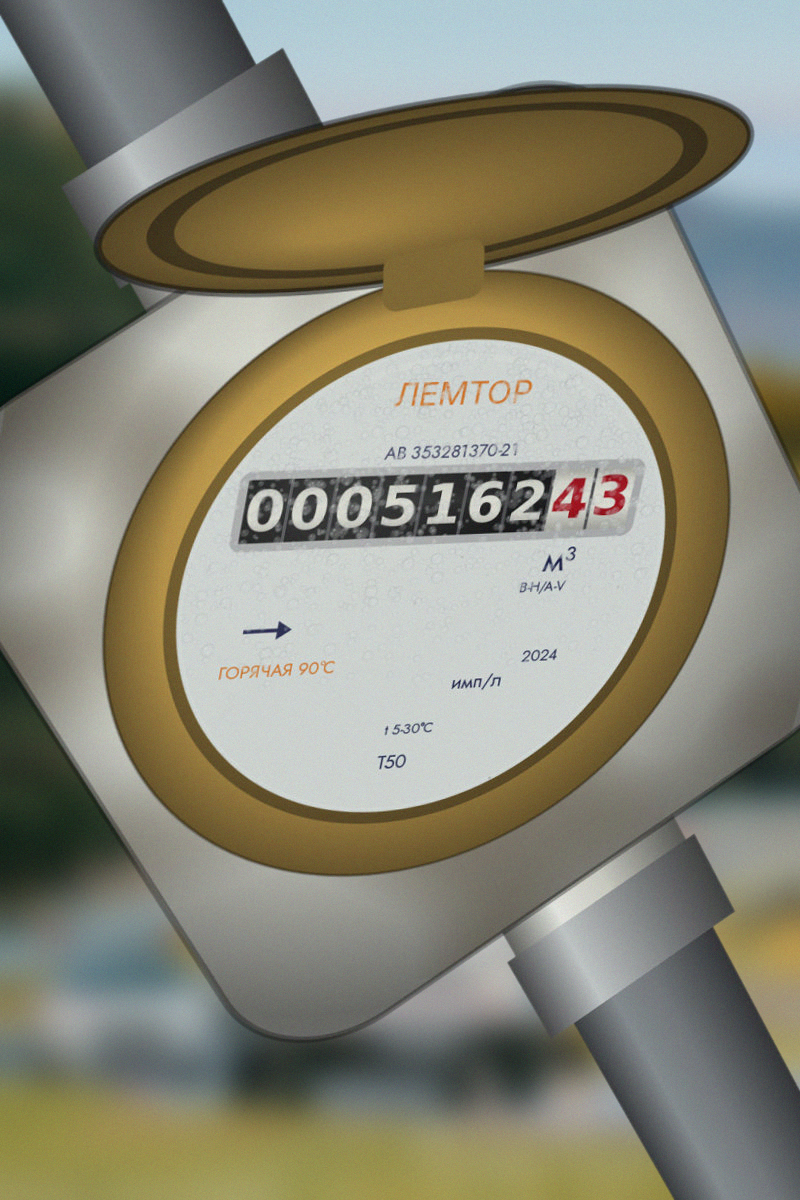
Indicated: value=5162.43 unit=m³
